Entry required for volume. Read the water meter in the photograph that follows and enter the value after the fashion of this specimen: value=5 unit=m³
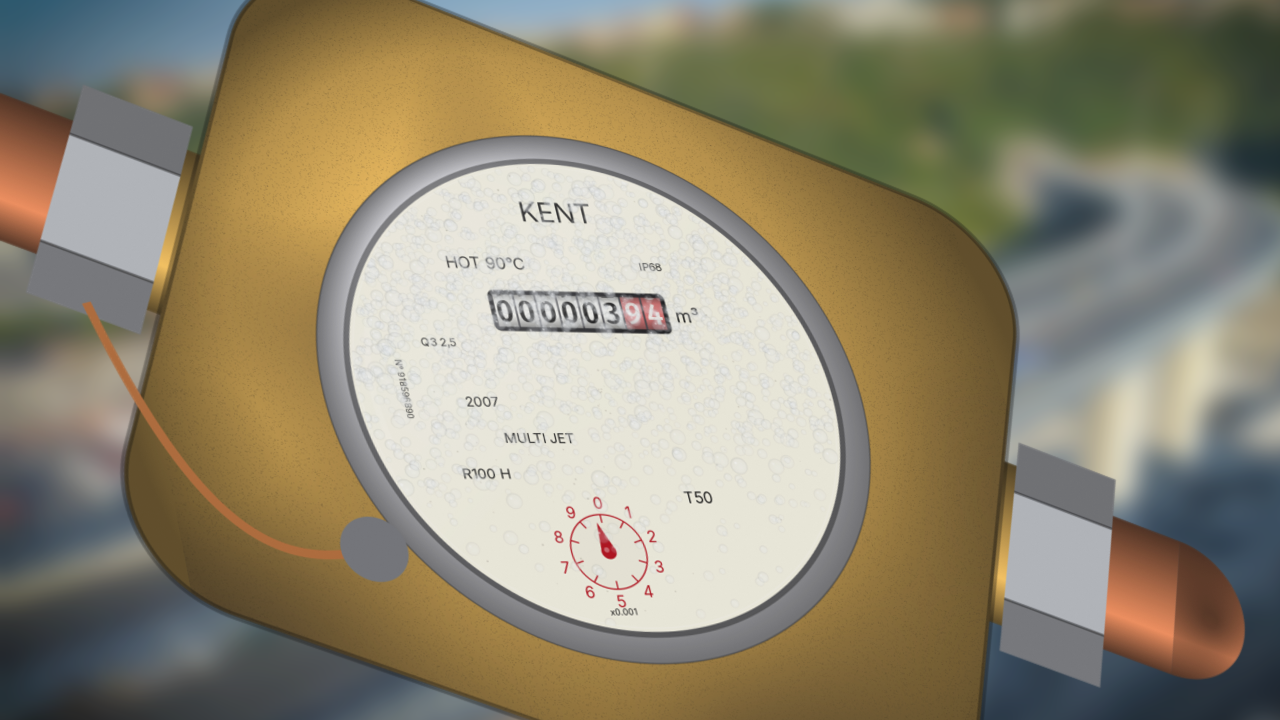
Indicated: value=3.939 unit=m³
